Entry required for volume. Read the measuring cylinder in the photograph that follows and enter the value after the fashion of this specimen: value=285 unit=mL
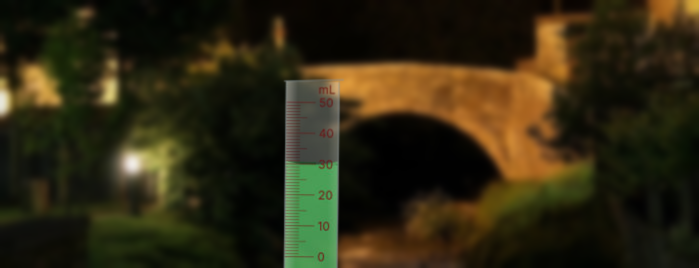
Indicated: value=30 unit=mL
